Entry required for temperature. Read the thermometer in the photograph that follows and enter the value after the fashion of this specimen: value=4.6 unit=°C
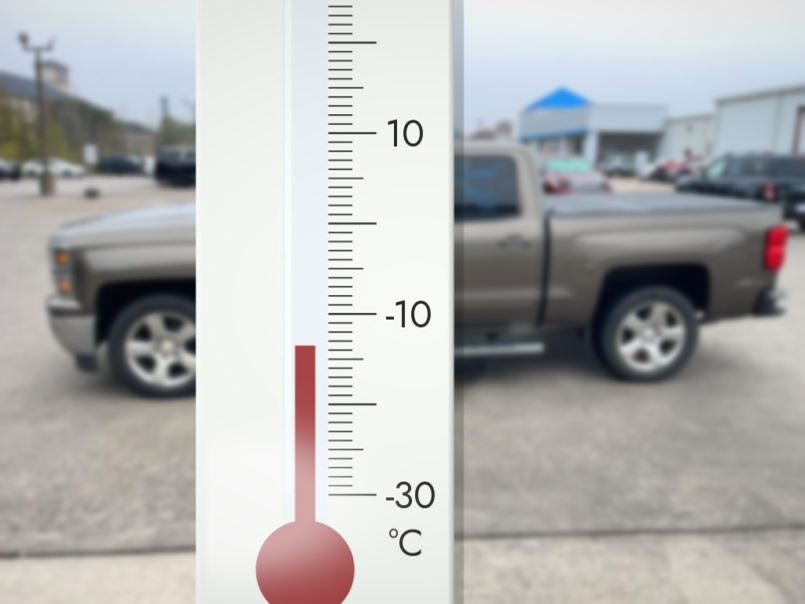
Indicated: value=-13.5 unit=°C
